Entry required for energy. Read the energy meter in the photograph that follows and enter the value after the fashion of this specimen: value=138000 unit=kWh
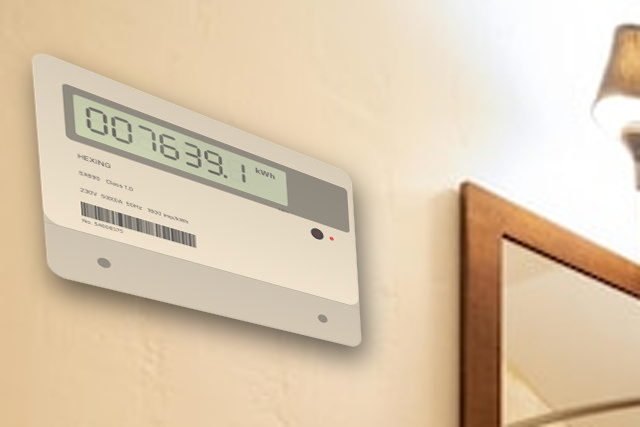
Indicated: value=7639.1 unit=kWh
